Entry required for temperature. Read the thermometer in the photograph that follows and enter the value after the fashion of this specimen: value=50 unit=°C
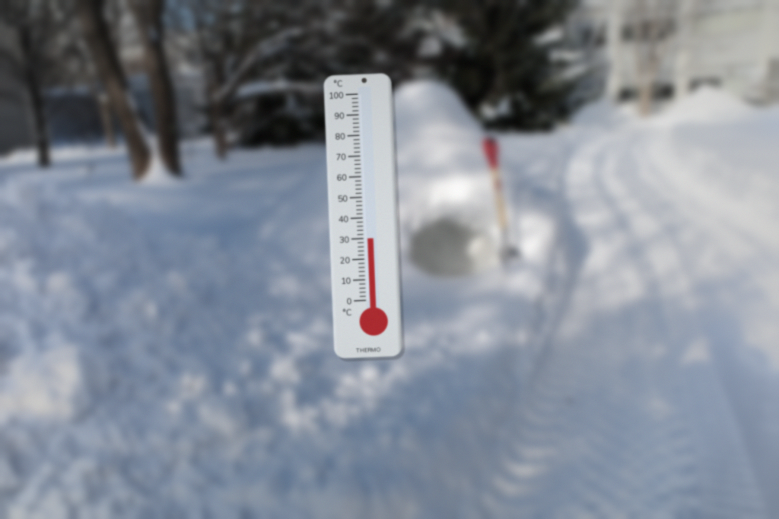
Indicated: value=30 unit=°C
